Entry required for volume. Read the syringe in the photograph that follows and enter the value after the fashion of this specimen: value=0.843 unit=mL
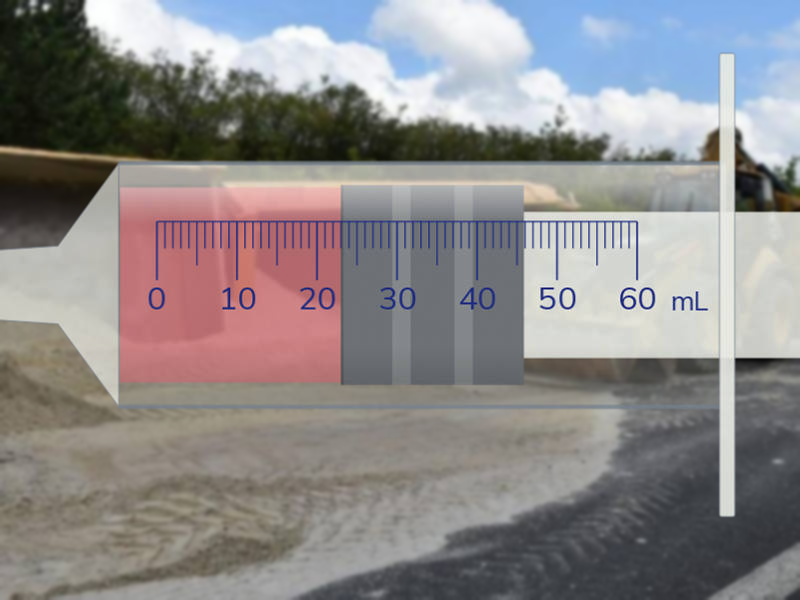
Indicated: value=23 unit=mL
